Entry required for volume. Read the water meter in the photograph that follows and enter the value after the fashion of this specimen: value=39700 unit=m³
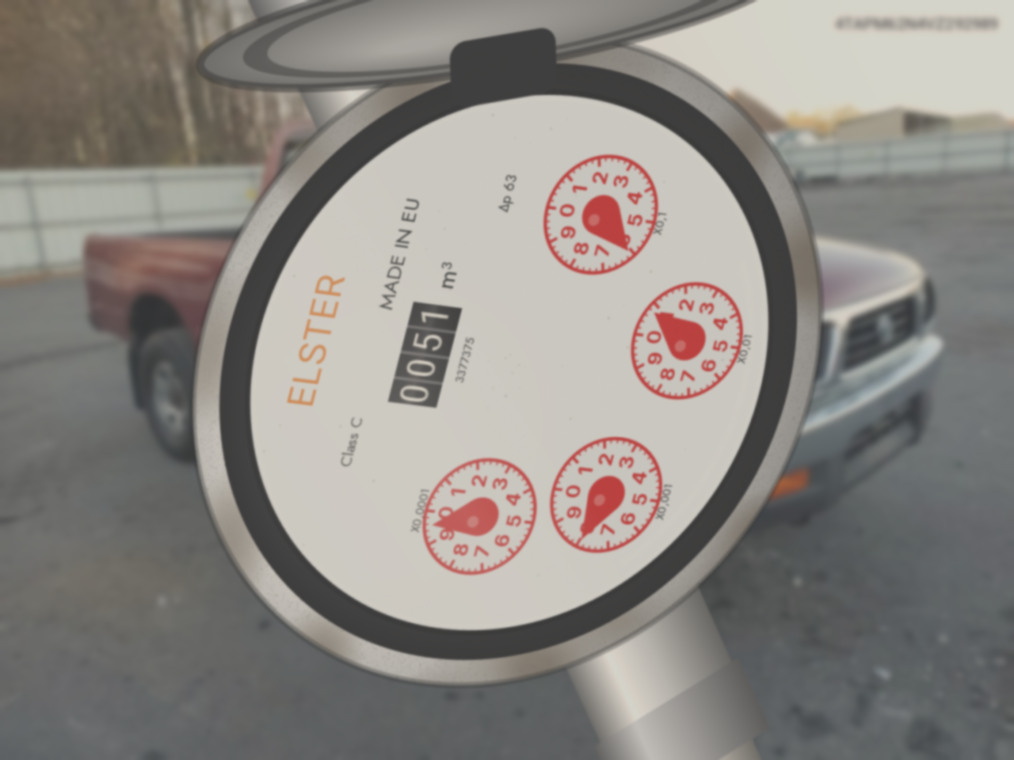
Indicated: value=51.6079 unit=m³
